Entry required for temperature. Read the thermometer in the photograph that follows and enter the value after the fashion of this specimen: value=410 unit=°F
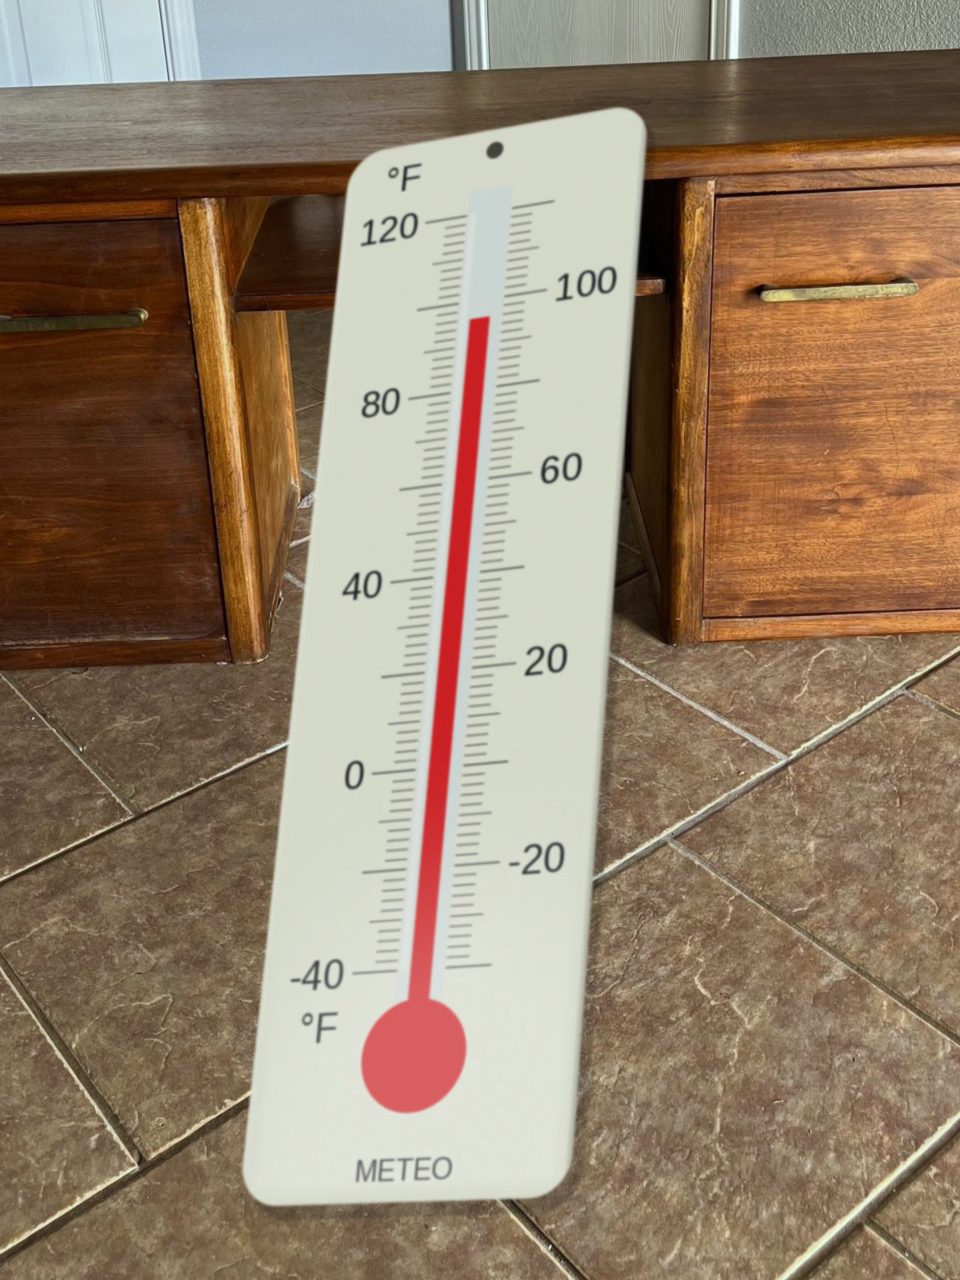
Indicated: value=96 unit=°F
